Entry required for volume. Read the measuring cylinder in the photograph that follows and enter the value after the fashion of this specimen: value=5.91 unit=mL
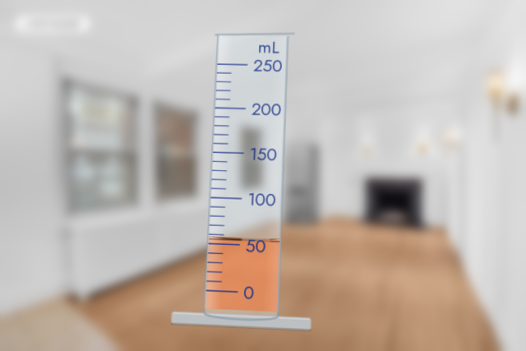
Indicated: value=55 unit=mL
